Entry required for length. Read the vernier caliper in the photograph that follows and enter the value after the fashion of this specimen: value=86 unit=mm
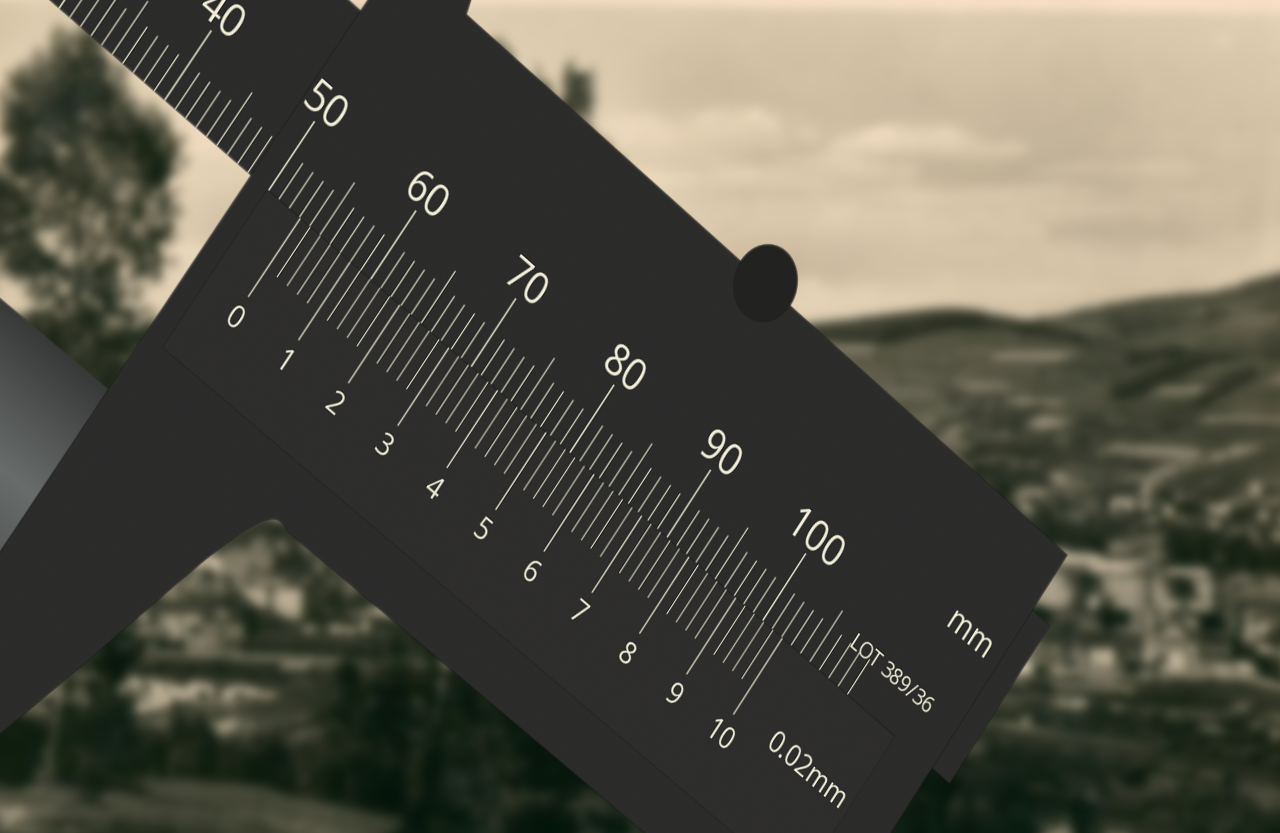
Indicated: value=53.1 unit=mm
